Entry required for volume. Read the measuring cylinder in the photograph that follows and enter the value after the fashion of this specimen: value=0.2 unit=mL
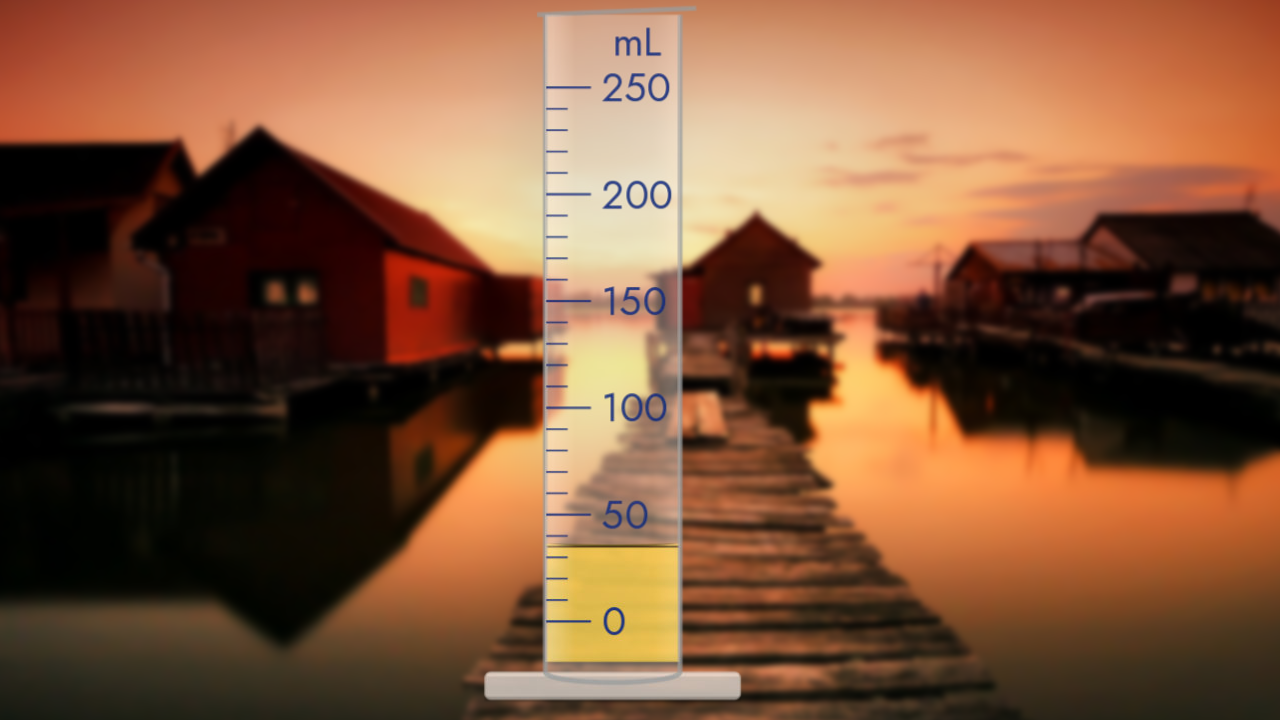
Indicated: value=35 unit=mL
